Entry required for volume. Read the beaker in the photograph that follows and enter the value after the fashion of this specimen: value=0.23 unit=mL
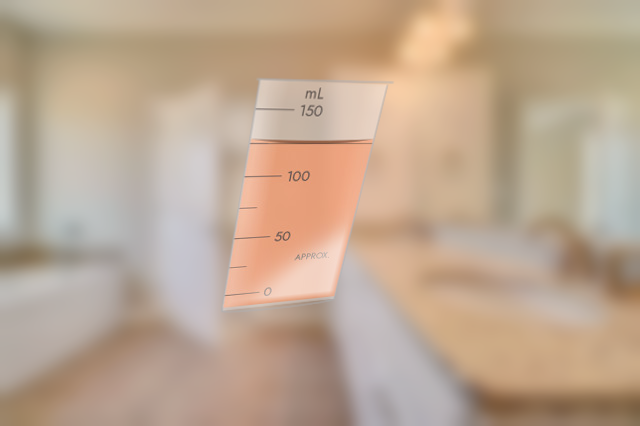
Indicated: value=125 unit=mL
